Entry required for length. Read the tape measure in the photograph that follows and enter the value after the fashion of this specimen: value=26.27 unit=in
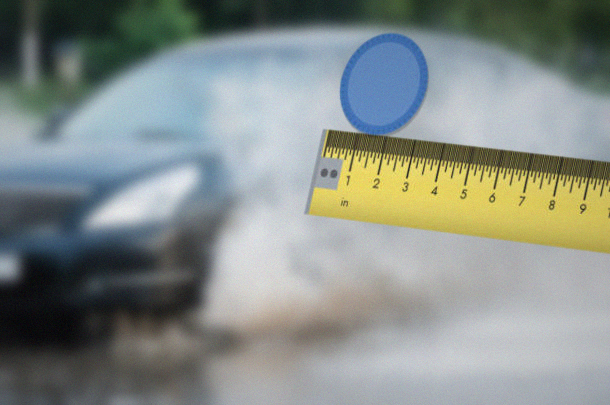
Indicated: value=3 unit=in
